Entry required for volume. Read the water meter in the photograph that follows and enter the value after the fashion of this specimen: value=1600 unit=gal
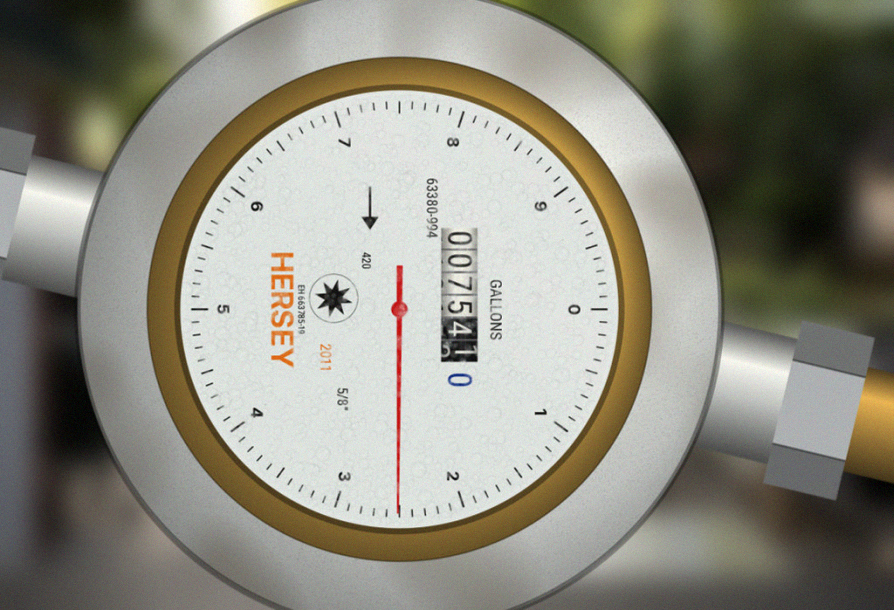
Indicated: value=75412.5 unit=gal
